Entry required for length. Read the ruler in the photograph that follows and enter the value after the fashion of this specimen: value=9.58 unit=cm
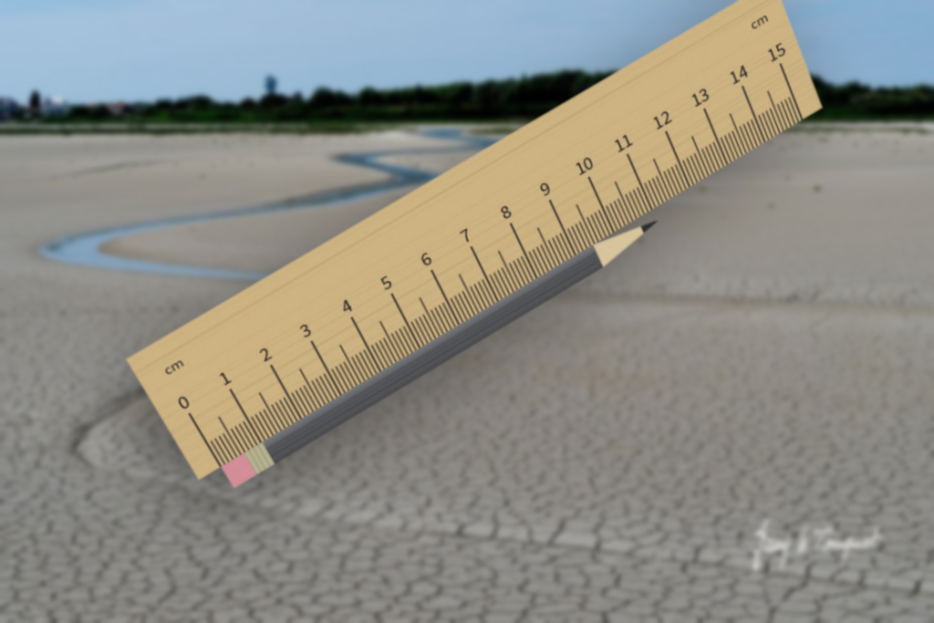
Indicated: value=11 unit=cm
